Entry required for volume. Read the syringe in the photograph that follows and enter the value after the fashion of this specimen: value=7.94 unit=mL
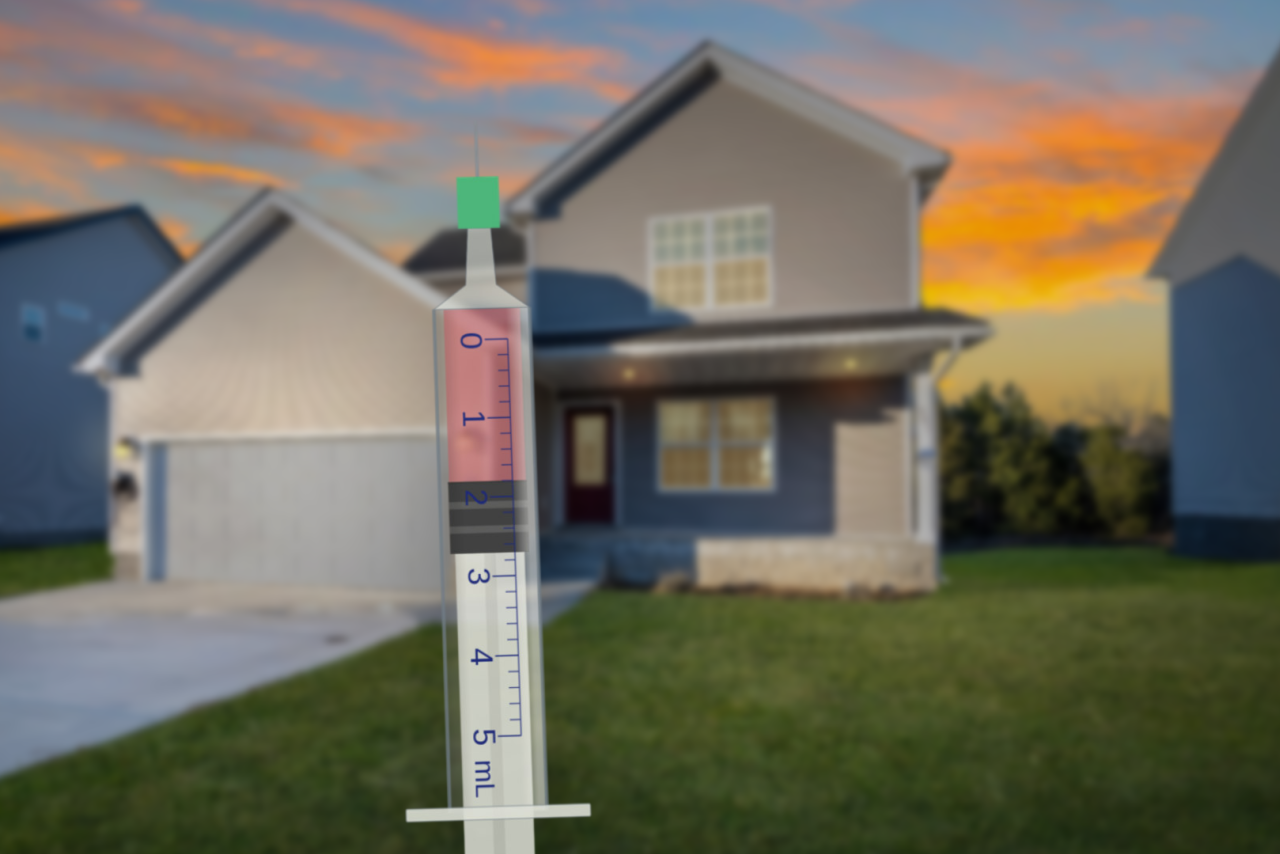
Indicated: value=1.8 unit=mL
